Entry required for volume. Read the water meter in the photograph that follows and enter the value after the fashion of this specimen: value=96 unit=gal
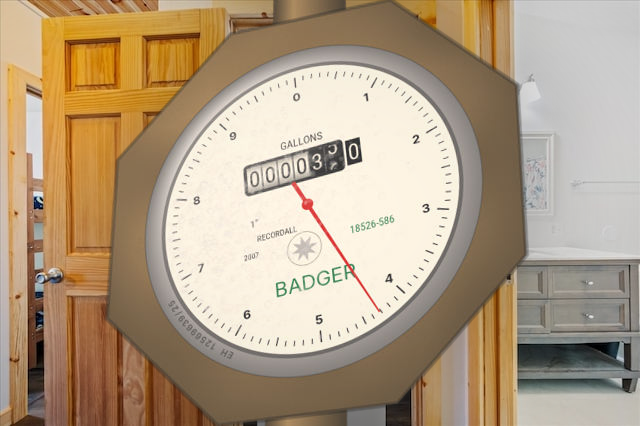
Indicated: value=354.3 unit=gal
